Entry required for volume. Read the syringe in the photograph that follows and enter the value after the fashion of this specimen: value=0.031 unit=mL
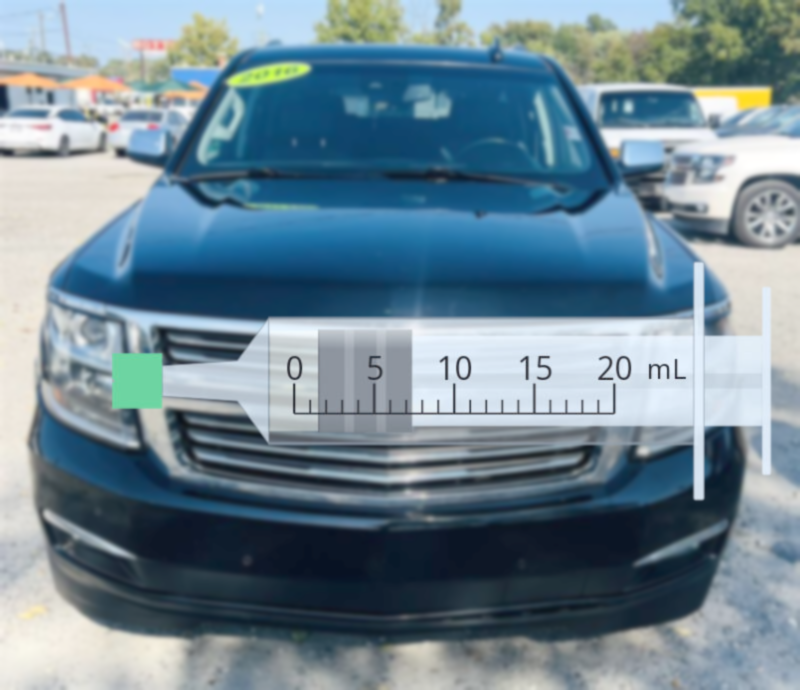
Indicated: value=1.5 unit=mL
